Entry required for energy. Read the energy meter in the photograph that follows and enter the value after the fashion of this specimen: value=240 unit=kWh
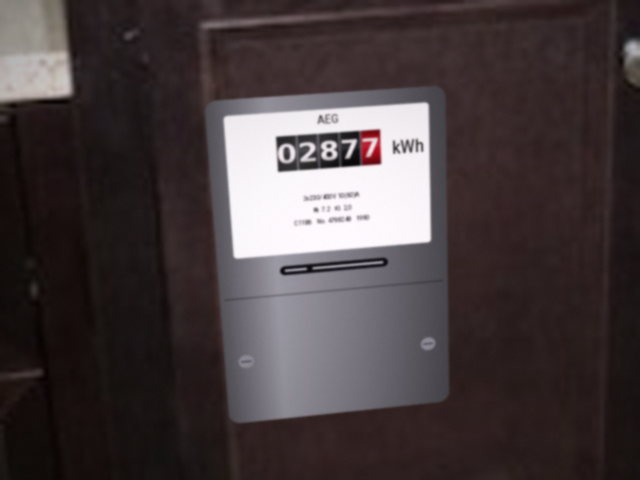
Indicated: value=287.7 unit=kWh
